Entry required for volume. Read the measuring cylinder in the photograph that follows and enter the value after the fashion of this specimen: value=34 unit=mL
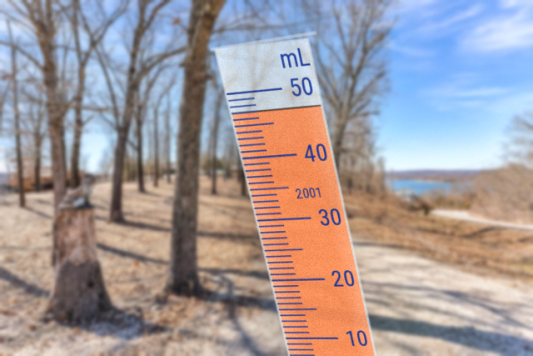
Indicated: value=47 unit=mL
